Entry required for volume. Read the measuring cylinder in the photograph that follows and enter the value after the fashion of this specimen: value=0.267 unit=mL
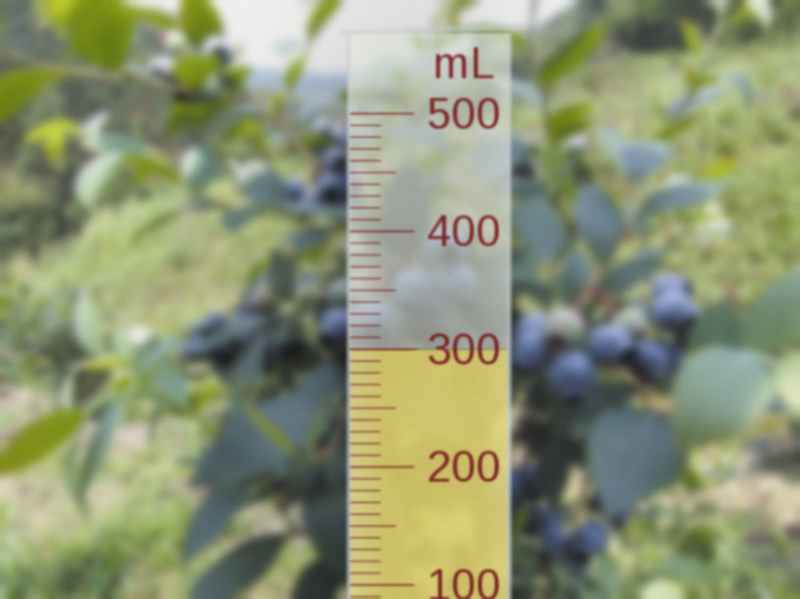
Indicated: value=300 unit=mL
